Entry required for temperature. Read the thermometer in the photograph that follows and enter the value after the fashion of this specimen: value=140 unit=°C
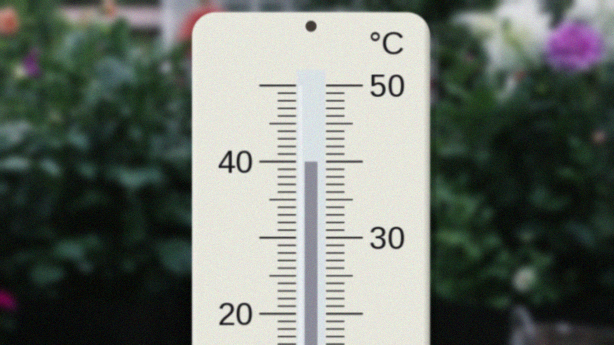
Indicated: value=40 unit=°C
